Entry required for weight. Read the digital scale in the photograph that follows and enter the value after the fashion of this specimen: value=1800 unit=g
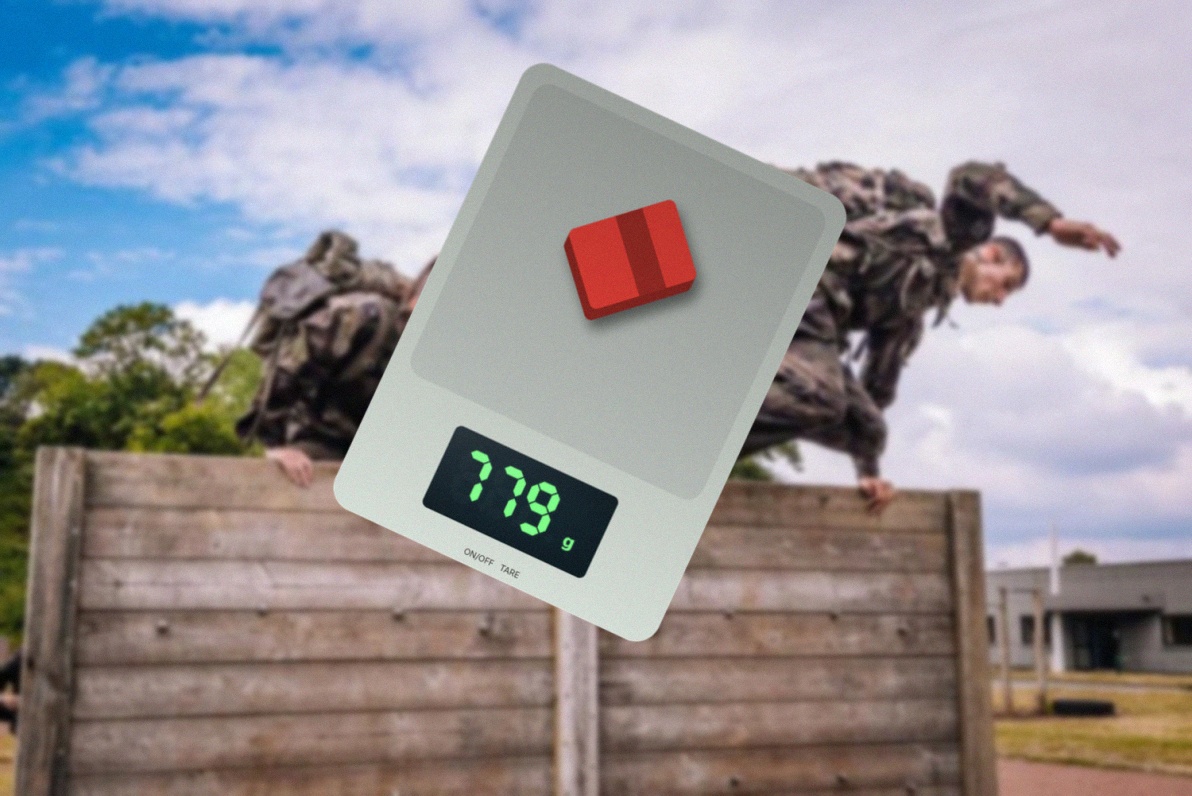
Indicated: value=779 unit=g
